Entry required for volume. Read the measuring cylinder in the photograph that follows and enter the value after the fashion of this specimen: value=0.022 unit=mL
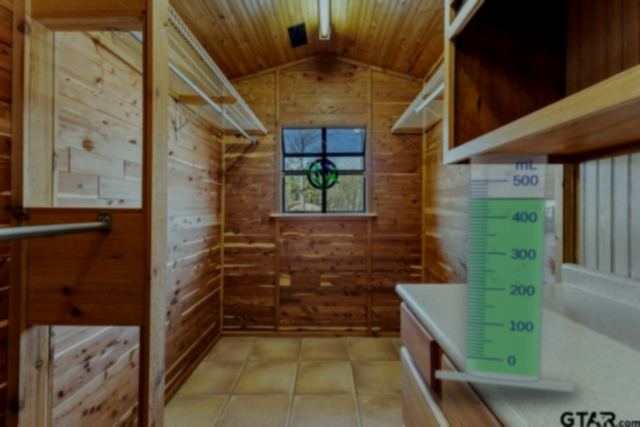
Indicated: value=450 unit=mL
